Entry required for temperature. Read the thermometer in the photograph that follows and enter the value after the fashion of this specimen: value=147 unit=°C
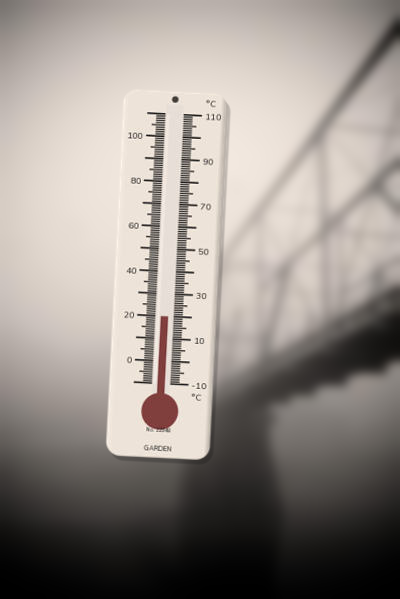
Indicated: value=20 unit=°C
